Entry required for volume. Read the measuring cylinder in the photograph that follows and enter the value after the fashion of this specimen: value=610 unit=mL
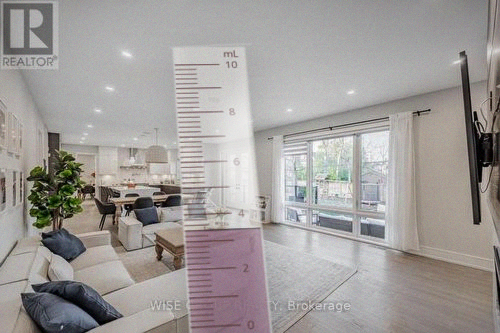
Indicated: value=3.4 unit=mL
